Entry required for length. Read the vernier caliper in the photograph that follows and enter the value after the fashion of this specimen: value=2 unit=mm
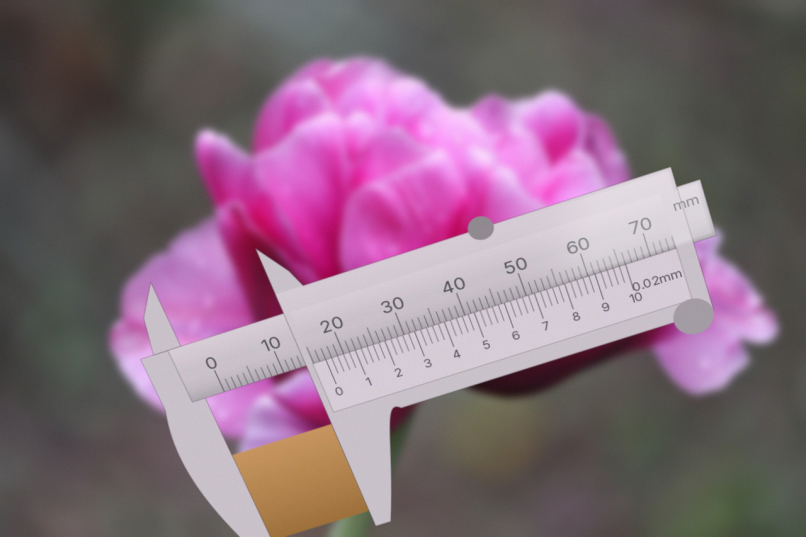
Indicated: value=17.0 unit=mm
